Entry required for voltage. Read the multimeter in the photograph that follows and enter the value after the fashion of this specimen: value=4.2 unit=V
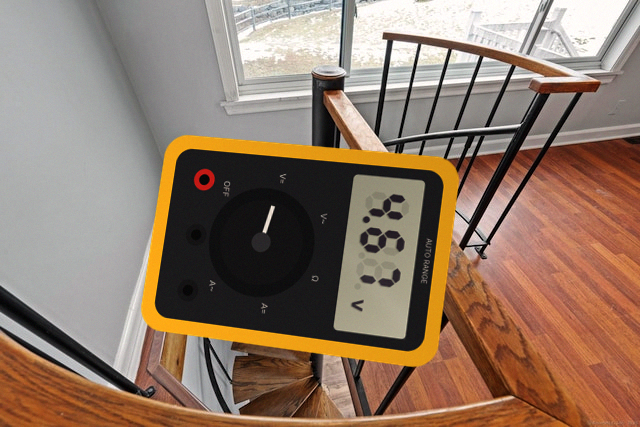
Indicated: value=4.67 unit=V
